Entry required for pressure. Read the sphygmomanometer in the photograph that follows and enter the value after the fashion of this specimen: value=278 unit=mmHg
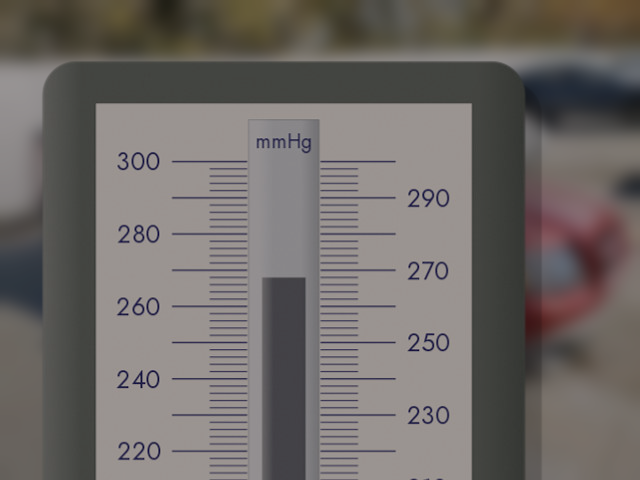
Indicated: value=268 unit=mmHg
